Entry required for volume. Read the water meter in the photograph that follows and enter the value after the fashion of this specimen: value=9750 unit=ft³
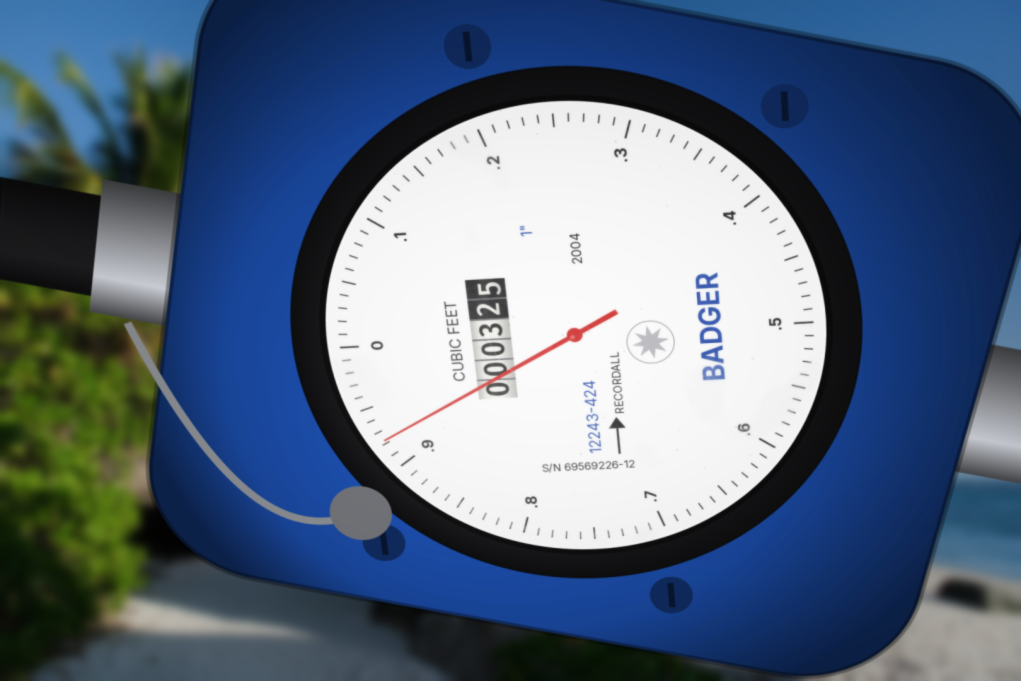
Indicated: value=324.92 unit=ft³
